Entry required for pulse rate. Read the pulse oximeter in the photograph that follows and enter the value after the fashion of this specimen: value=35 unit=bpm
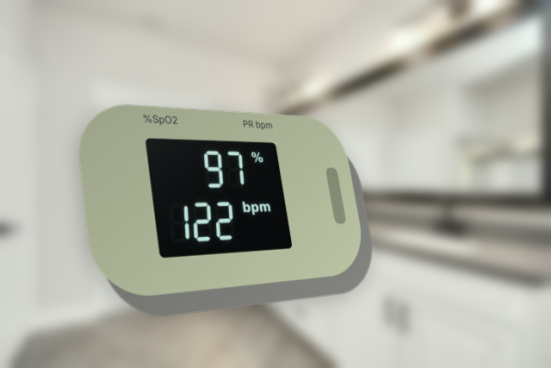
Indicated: value=122 unit=bpm
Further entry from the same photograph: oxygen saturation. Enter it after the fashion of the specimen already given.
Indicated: value=97 unit=%
